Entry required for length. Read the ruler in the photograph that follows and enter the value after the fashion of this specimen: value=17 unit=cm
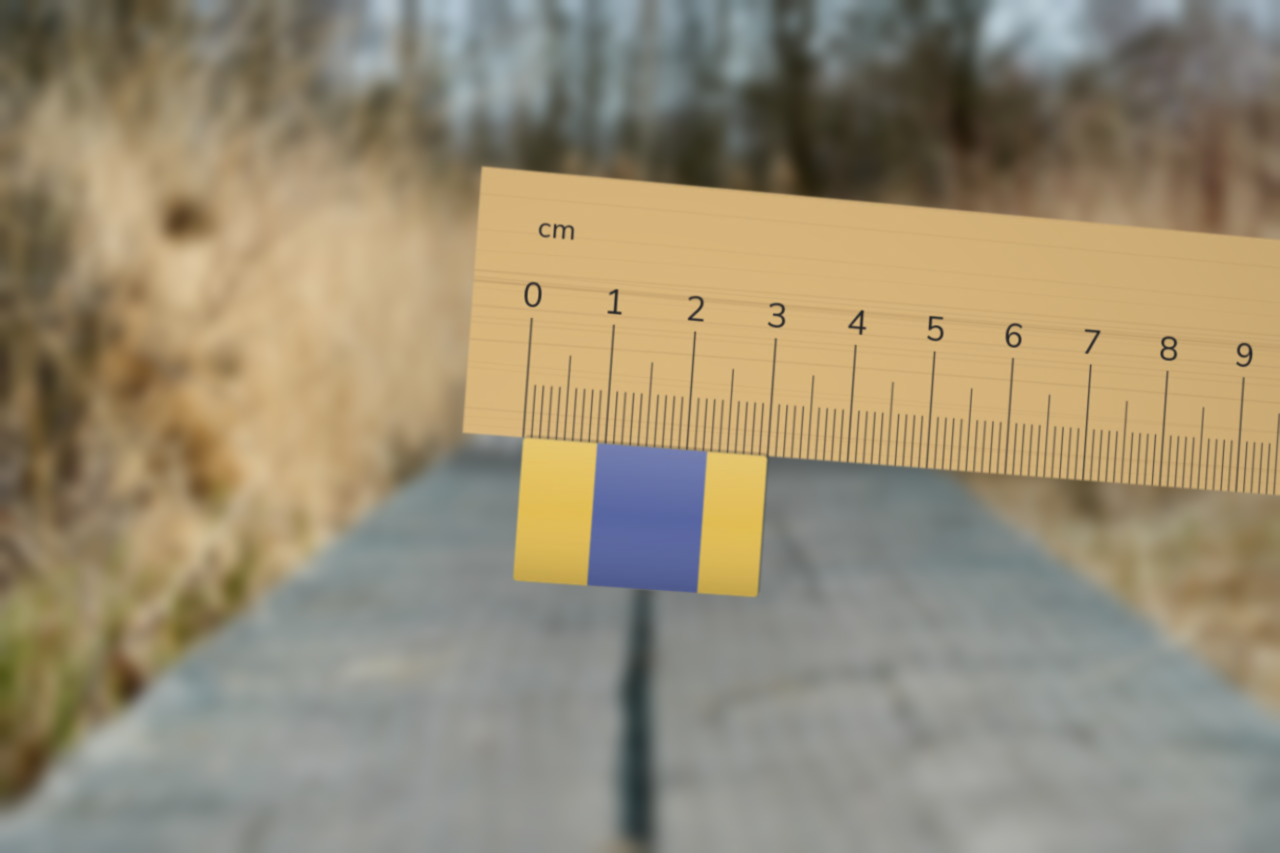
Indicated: value=3 unit=cm
